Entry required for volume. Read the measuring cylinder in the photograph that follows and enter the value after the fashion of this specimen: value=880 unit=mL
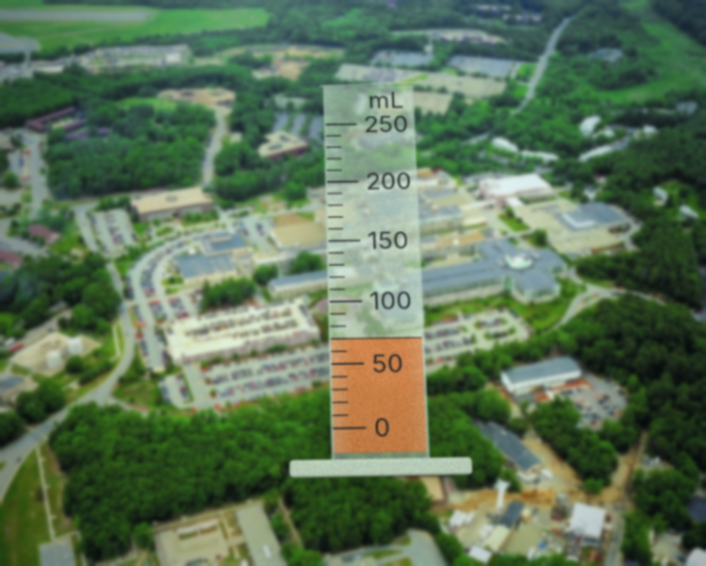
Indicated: value=70 unit=mL
